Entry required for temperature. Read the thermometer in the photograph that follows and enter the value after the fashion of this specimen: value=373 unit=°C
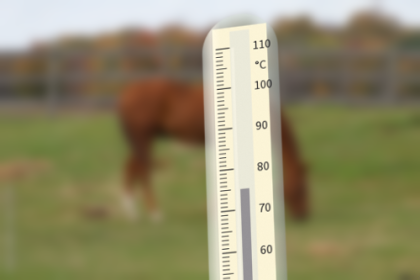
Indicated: value=75 unit=°C
